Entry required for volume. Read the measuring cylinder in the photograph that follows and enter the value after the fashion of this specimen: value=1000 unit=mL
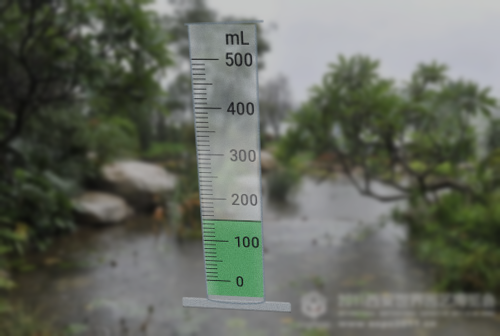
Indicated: value=150 unit=mL
